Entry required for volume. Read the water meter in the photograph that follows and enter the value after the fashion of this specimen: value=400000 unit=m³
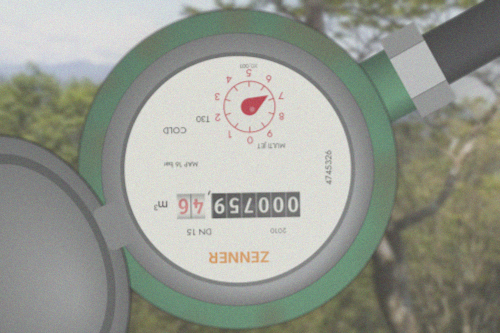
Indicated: value=759.466 unit=m³
